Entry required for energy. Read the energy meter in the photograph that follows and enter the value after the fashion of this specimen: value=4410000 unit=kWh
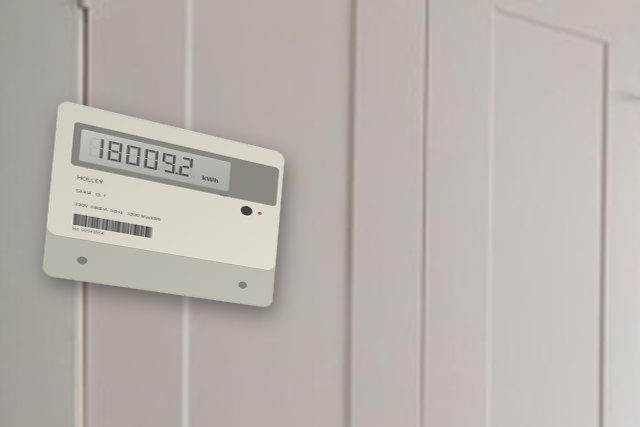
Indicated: value=18009.2 unit=kWh
